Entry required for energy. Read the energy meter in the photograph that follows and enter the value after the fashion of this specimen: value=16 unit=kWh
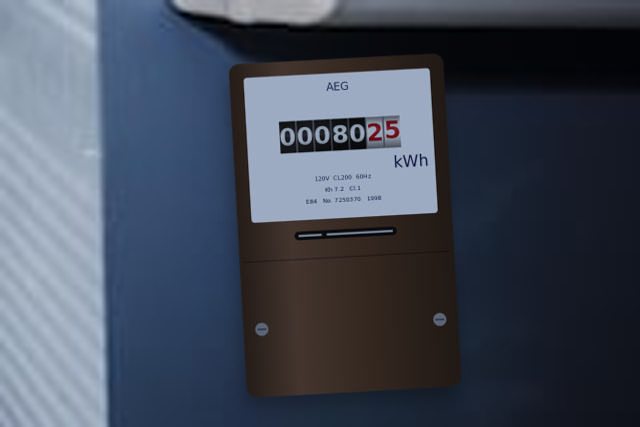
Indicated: value=80.25 unit=kWh
